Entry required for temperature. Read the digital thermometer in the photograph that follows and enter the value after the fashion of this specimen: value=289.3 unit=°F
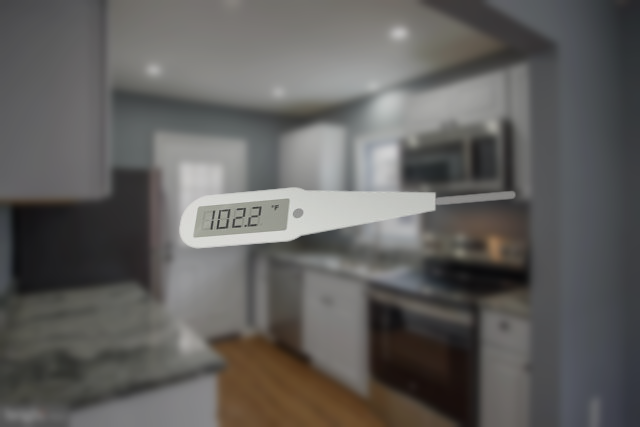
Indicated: value=102.2 unit=°F
